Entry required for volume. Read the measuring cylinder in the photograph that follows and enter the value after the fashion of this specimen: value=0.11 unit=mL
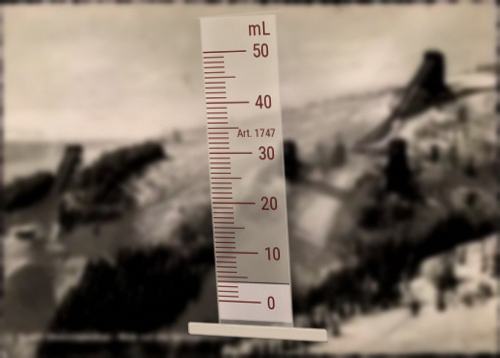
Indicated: value=4 unit=mL
